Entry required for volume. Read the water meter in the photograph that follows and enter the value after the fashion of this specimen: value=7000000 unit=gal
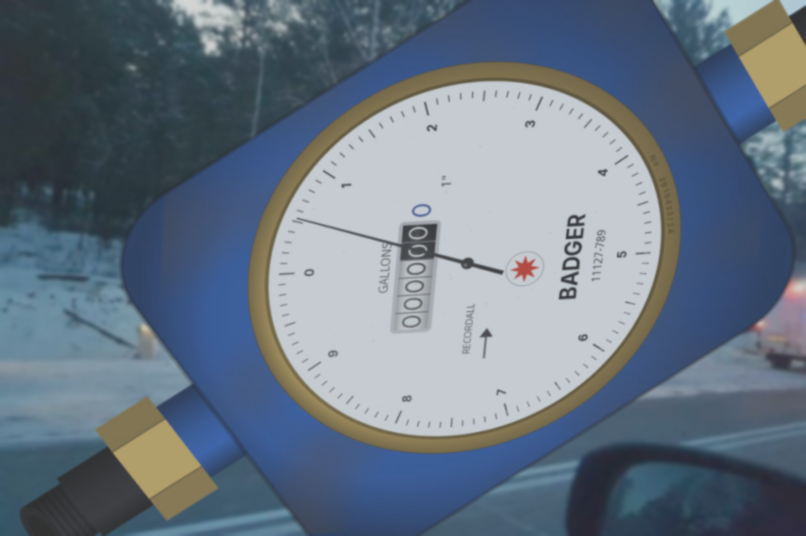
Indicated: value=0.5 unit=gal
